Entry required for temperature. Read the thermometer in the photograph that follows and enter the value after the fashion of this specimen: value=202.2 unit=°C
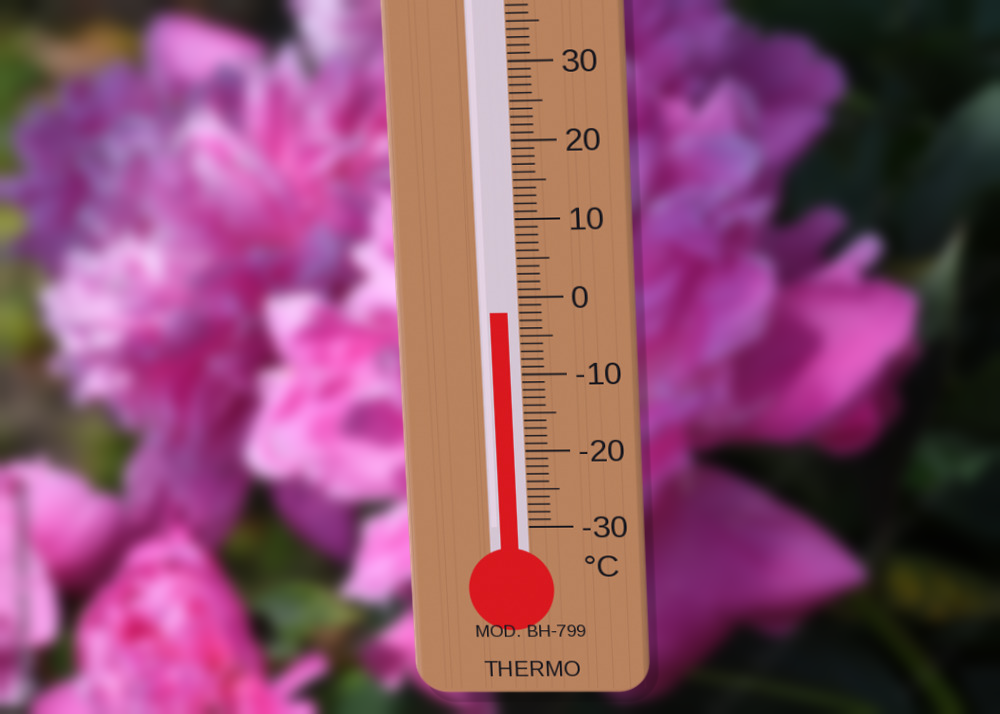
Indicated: value=-2 unit=°C
